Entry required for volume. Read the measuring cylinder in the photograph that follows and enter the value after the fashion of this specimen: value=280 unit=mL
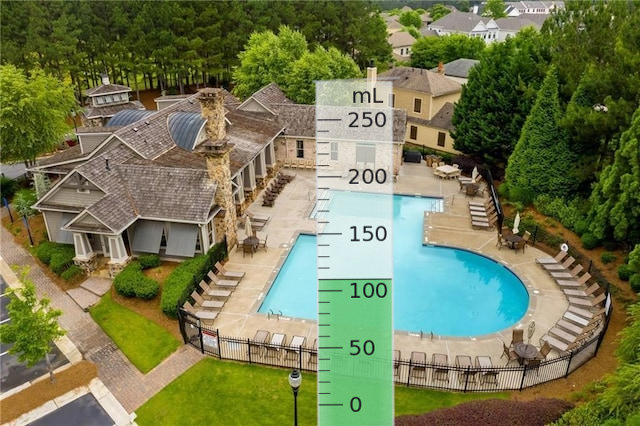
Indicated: value=110 unit=mL
